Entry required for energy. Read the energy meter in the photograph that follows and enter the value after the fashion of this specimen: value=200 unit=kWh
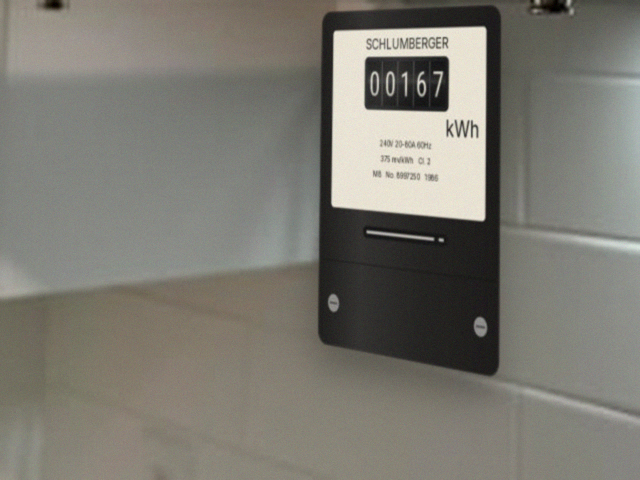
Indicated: value=167 unit=kWh
